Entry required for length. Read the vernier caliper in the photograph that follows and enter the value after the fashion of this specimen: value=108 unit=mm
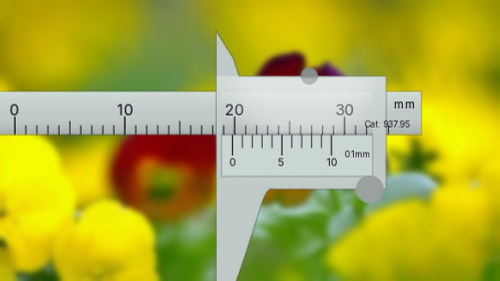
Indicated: value=19.8 unit=mm
